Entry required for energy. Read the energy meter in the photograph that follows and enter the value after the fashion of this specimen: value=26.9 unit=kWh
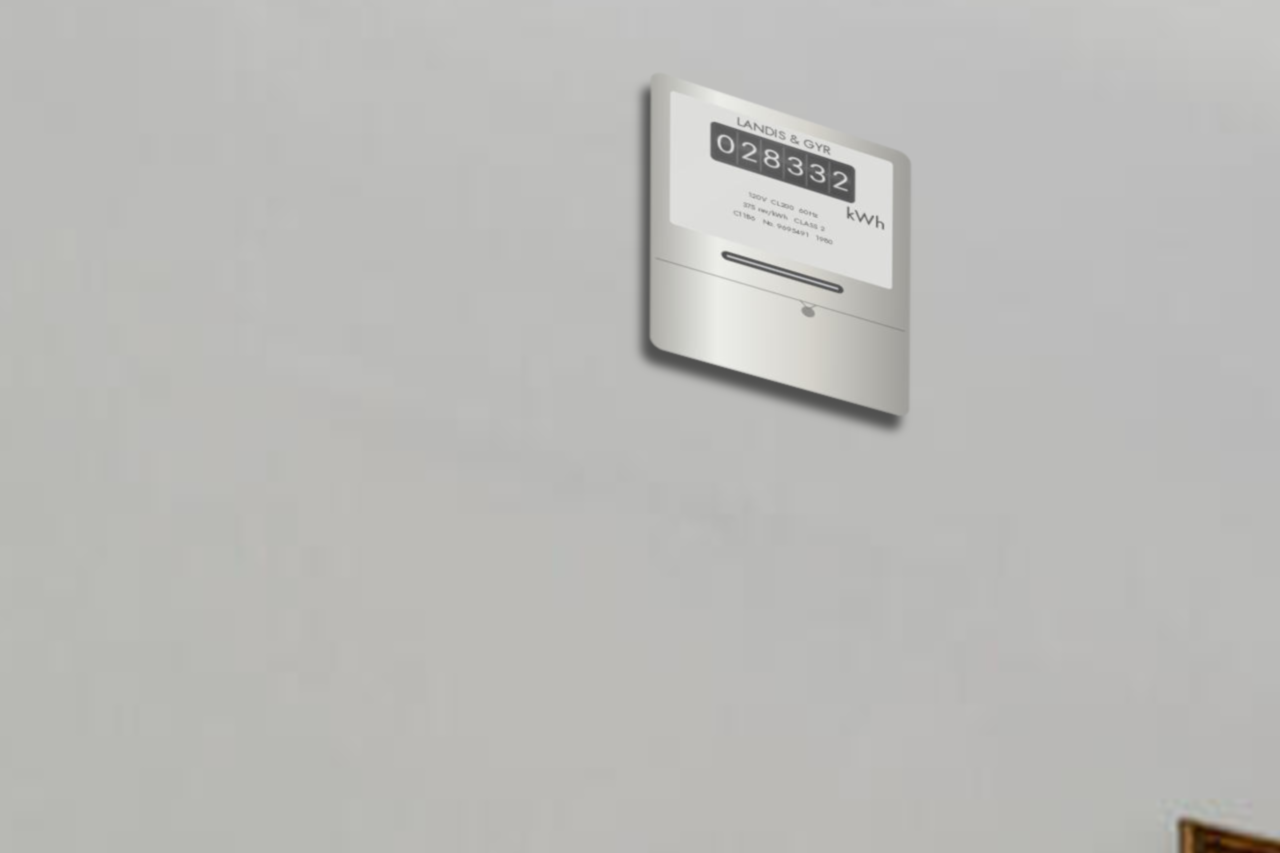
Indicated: value=28332 unit=kWh
